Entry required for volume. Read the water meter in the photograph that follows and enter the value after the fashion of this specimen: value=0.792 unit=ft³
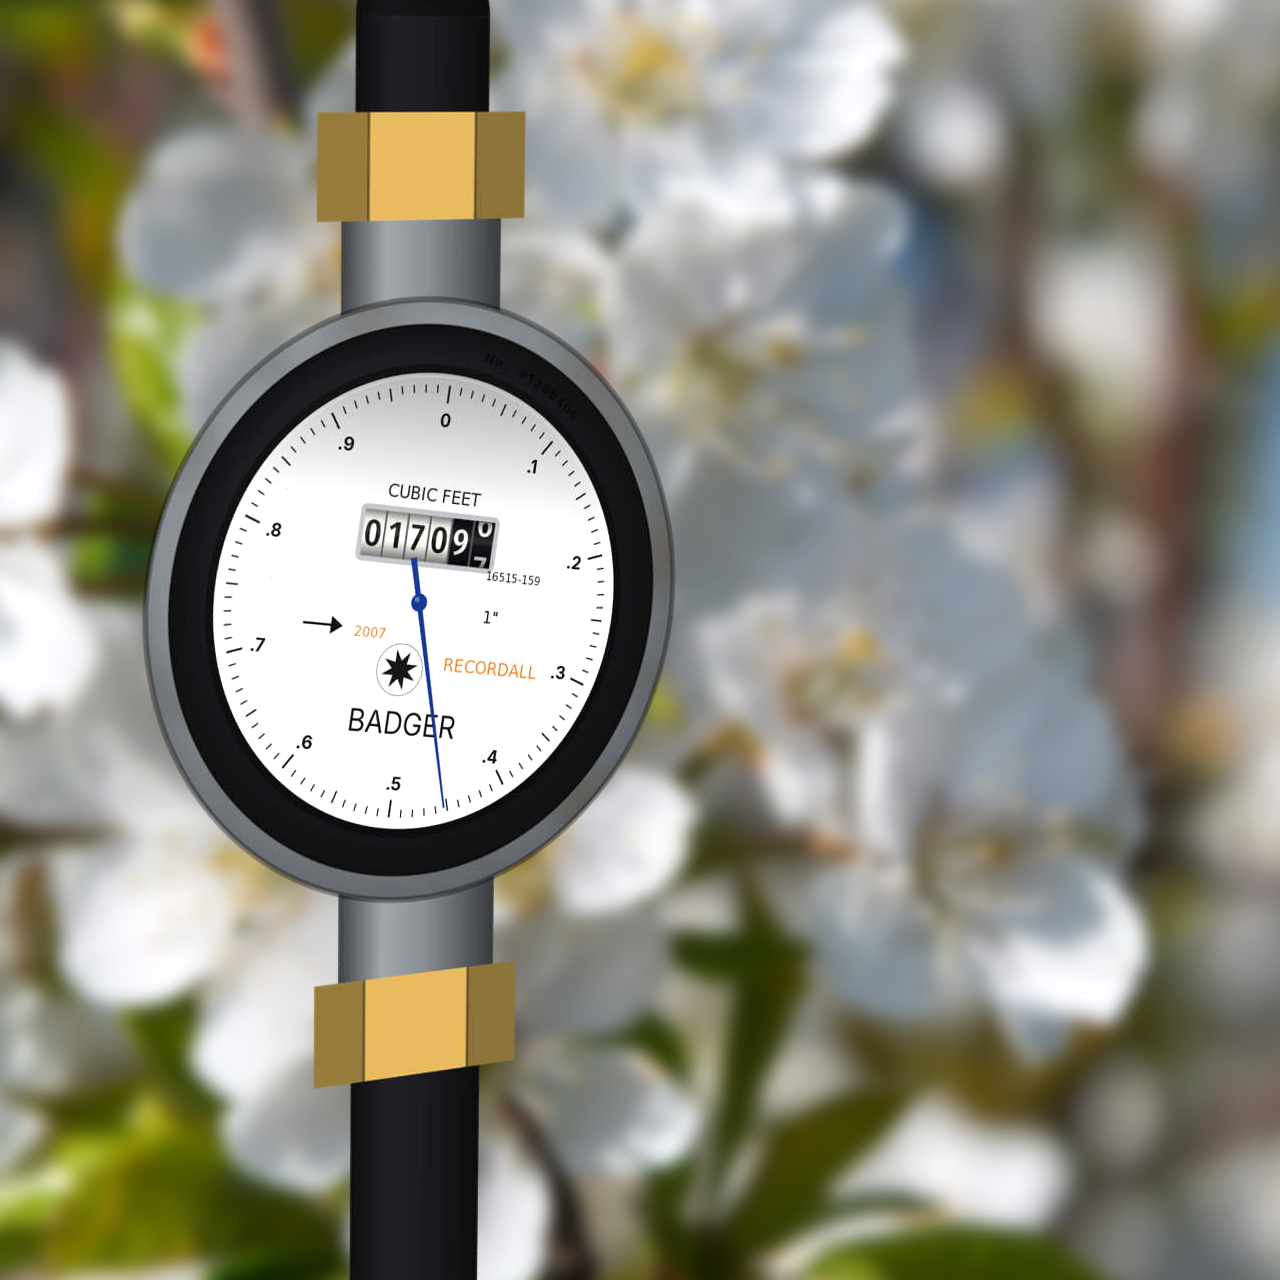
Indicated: value=17096.45 unit=ft³
